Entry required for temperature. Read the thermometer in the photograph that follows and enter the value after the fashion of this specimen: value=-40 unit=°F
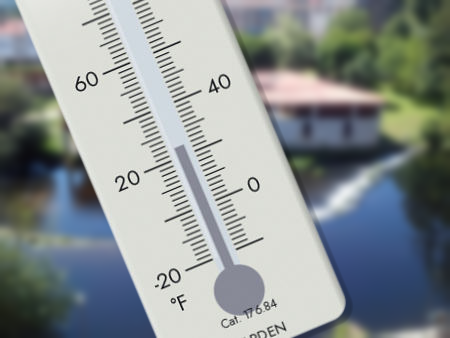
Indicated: value=24 unit=°F
